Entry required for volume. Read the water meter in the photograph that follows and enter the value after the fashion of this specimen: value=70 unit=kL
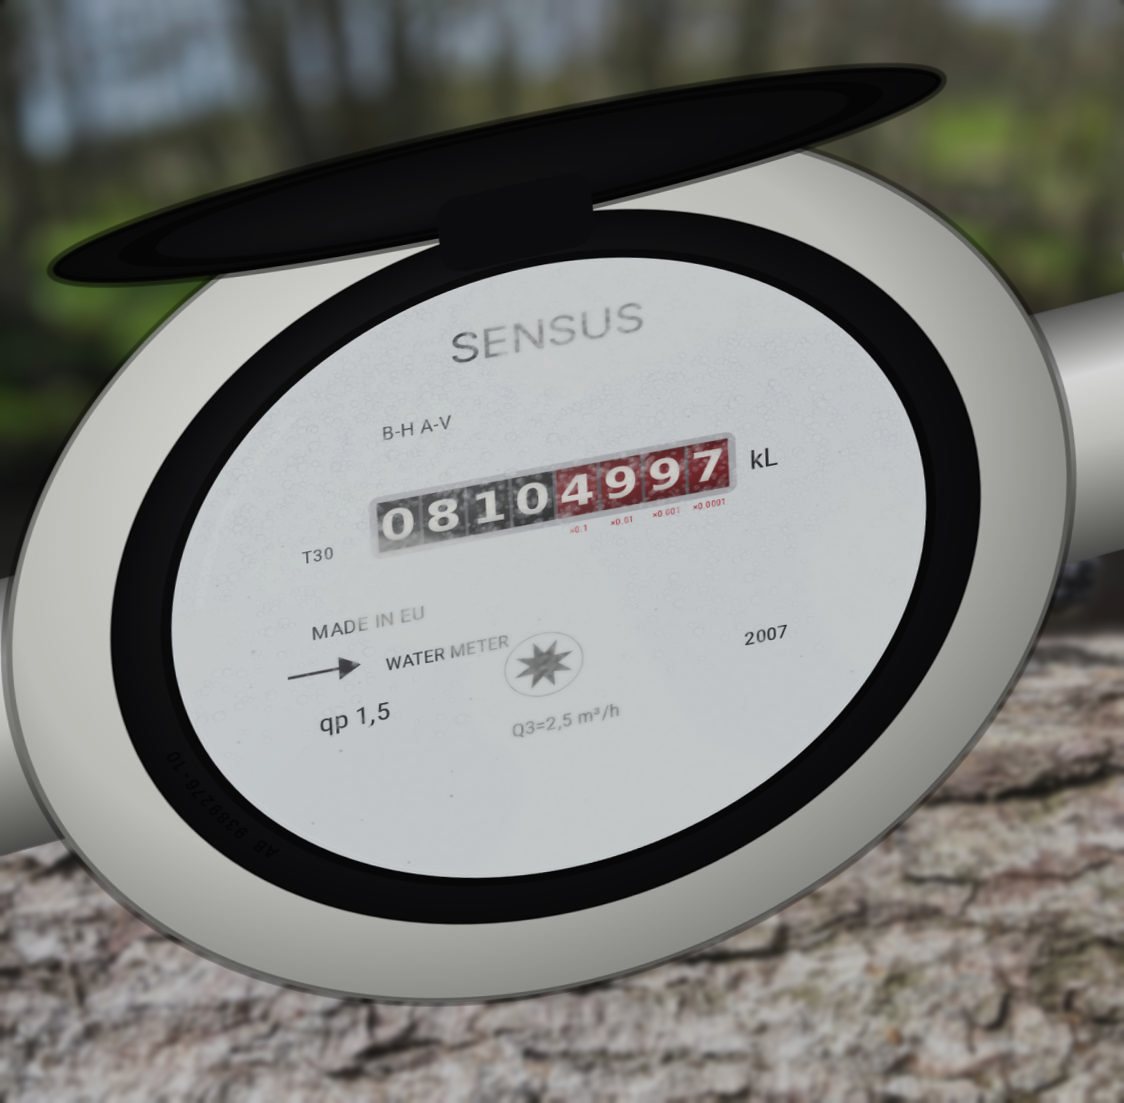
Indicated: value=810.4997 unit=kL
